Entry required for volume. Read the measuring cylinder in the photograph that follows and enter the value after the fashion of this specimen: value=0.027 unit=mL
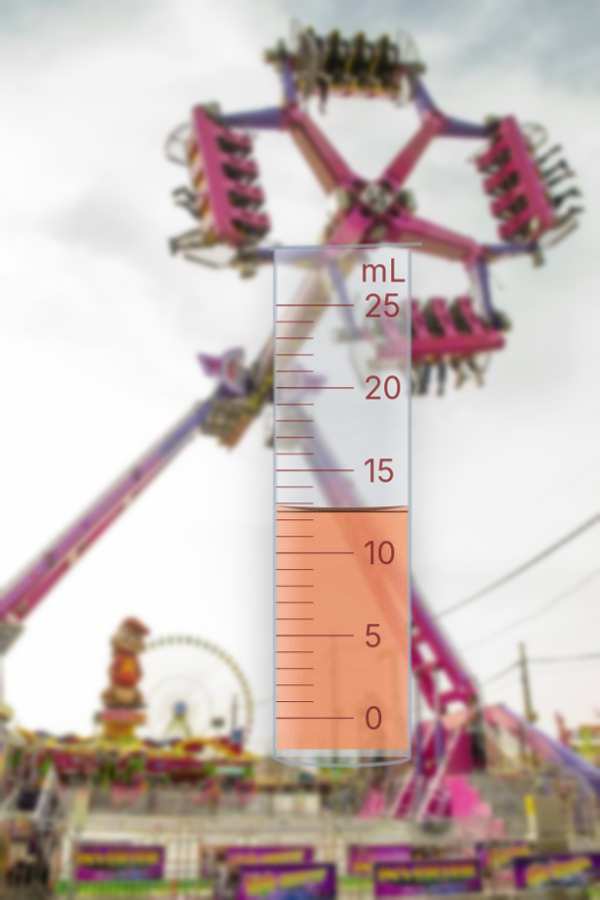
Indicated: value=12.5 unit=mL
